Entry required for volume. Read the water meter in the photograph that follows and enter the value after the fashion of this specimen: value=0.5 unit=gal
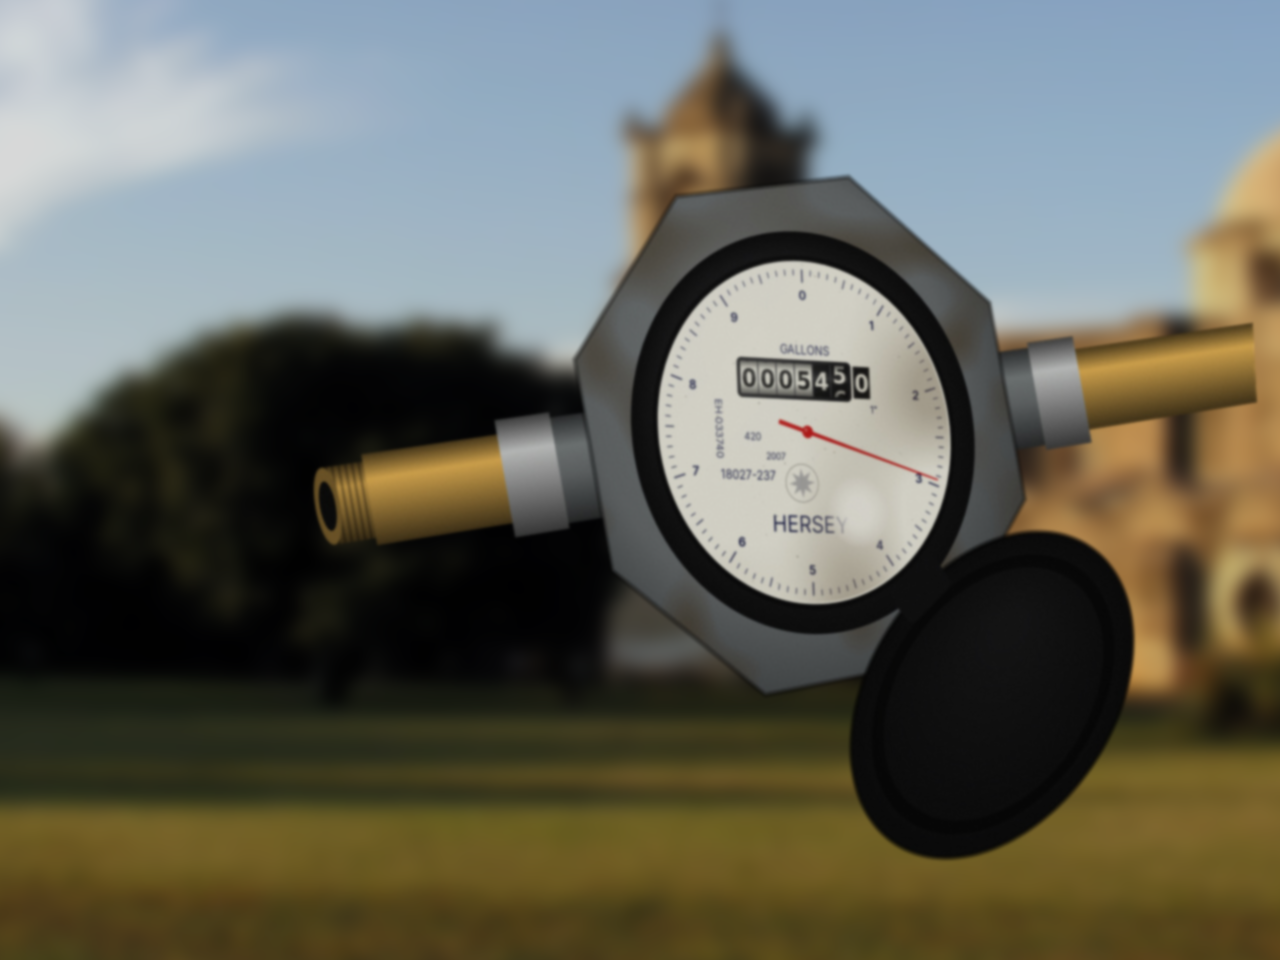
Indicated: value=5452.9 unit=gal
